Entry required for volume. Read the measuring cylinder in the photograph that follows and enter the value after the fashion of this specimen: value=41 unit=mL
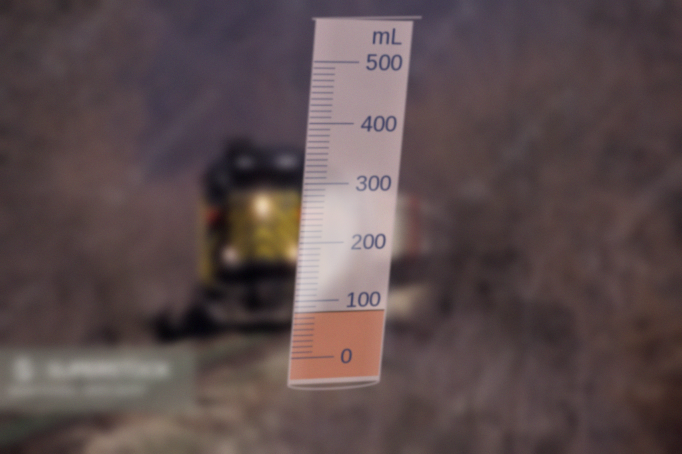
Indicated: value=80 unit=mL
